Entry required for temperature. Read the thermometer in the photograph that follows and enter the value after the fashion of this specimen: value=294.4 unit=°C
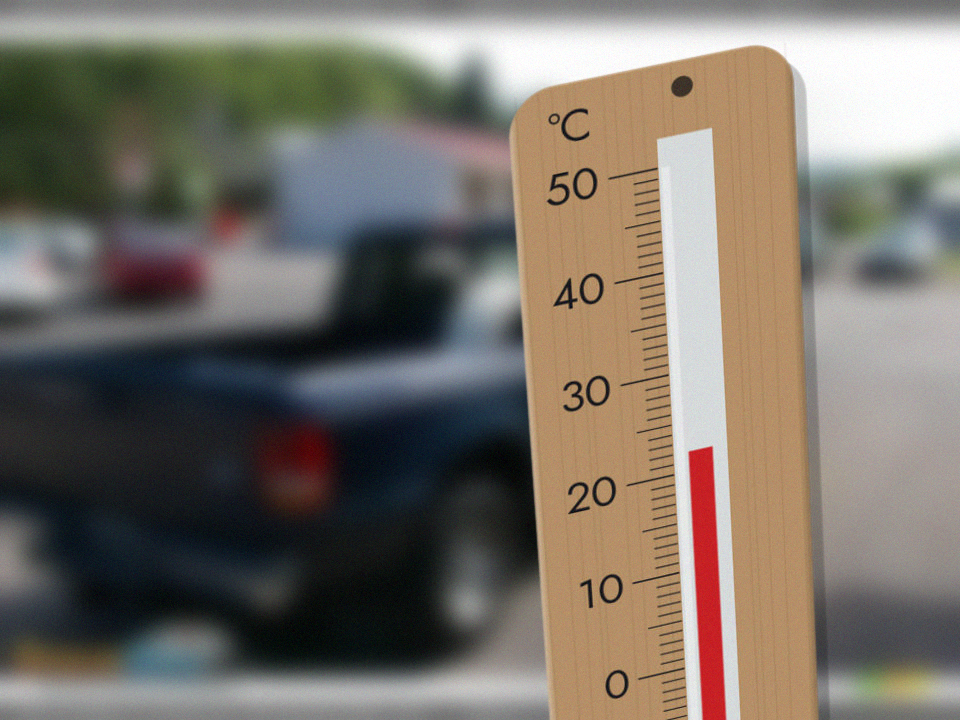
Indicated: value=22 unit=°C
